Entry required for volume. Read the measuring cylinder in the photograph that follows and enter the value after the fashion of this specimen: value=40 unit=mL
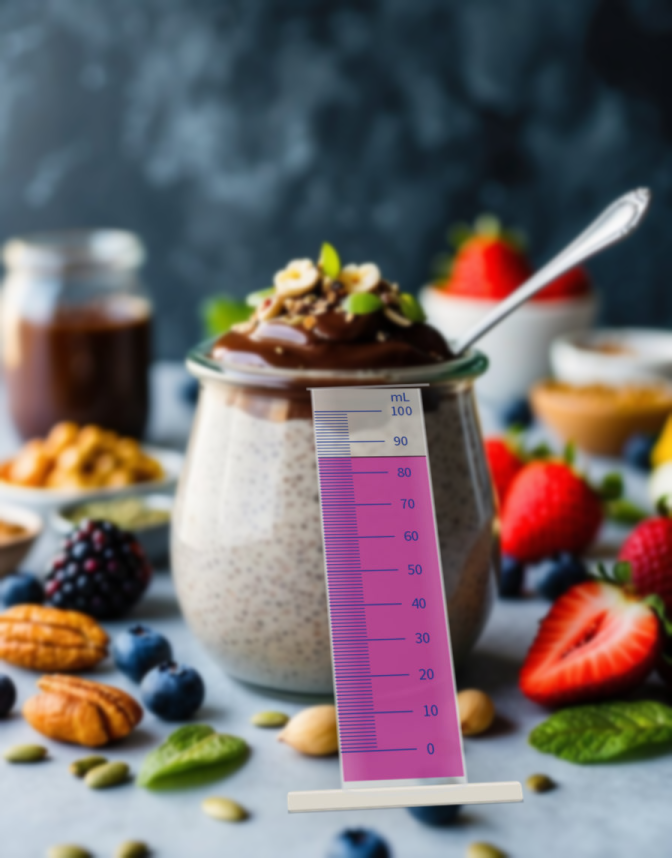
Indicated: value=85 unit=mL
